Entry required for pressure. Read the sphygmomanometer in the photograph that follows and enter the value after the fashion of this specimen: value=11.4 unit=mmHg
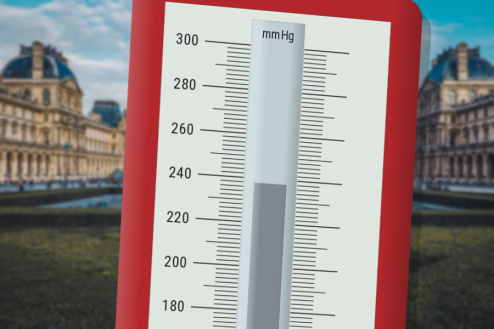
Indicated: value=238 unit=mmHg
